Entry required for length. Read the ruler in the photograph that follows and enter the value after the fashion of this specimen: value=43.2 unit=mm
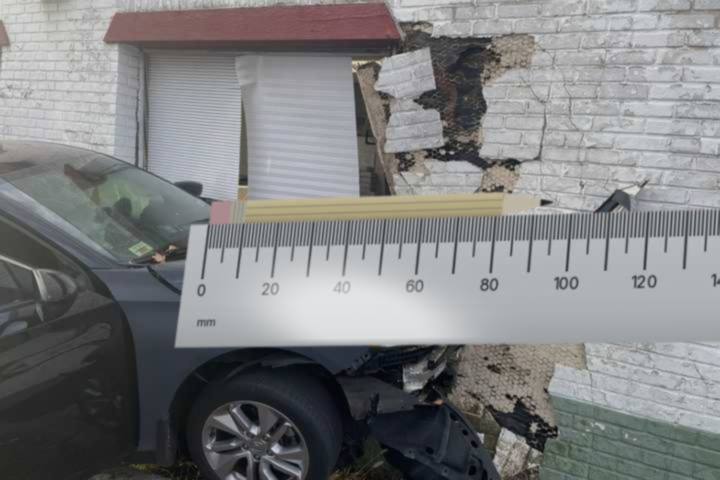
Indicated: value=95 unit=mm
